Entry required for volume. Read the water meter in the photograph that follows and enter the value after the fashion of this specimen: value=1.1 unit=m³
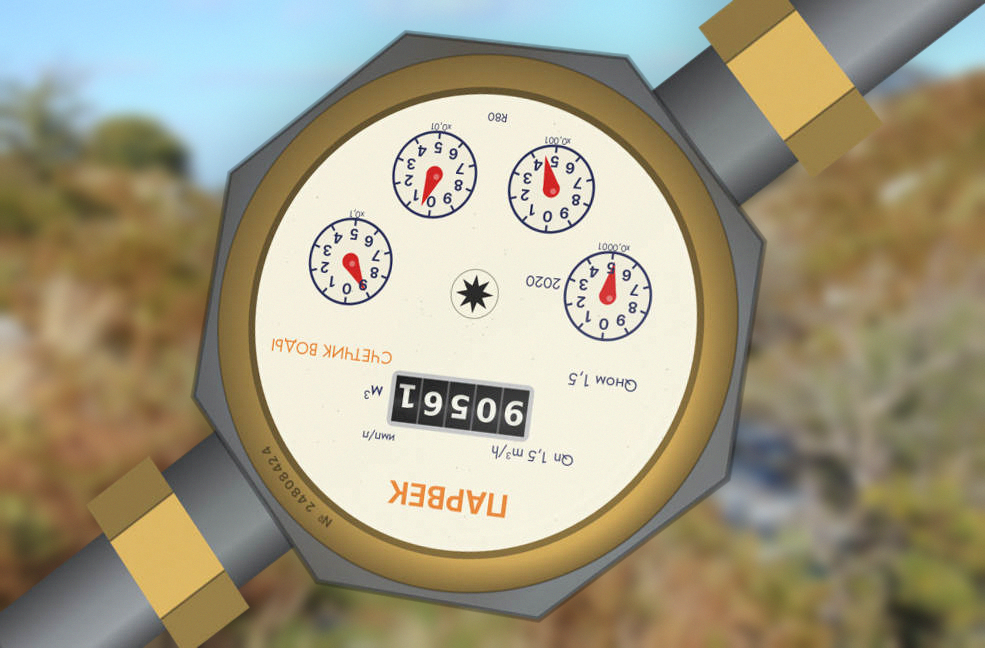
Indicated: value=90560.9045 unit=m³
